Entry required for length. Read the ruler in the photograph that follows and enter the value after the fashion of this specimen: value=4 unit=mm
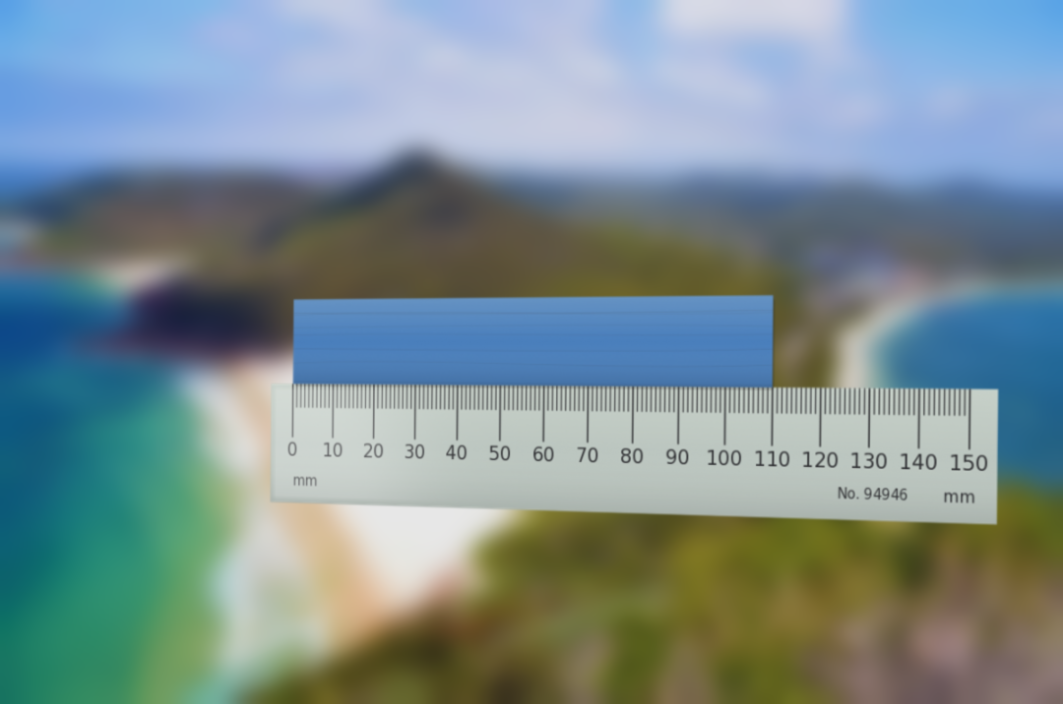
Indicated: value=110 unit=mm
